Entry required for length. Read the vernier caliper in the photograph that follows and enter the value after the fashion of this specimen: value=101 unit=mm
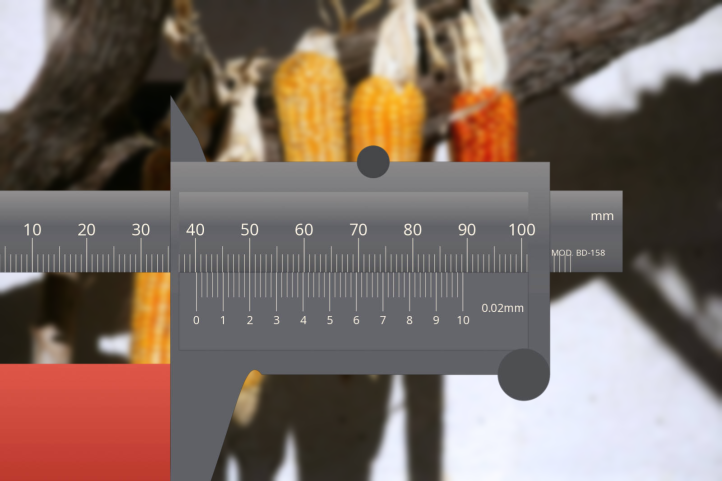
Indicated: value=40.2 unit=mm
